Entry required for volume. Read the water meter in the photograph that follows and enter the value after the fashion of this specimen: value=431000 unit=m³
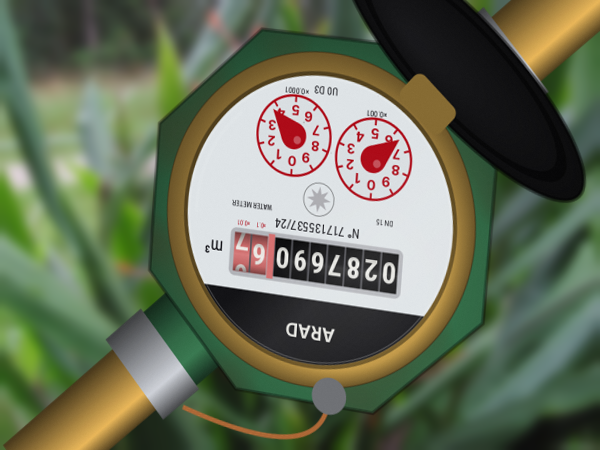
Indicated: value=287690.6663 unit=m³
